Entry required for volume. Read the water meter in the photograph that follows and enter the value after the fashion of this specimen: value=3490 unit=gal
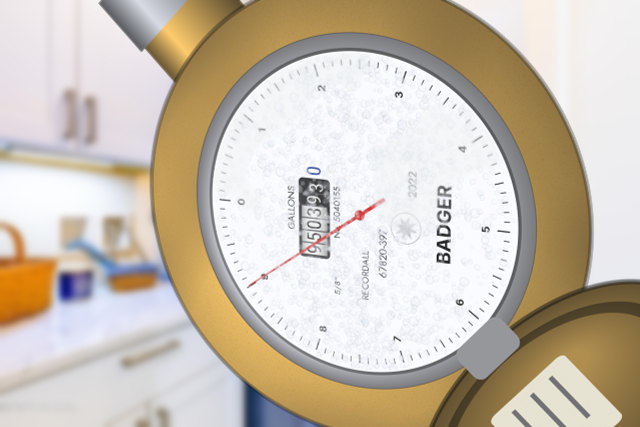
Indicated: value=9503929.0 unit=gal
